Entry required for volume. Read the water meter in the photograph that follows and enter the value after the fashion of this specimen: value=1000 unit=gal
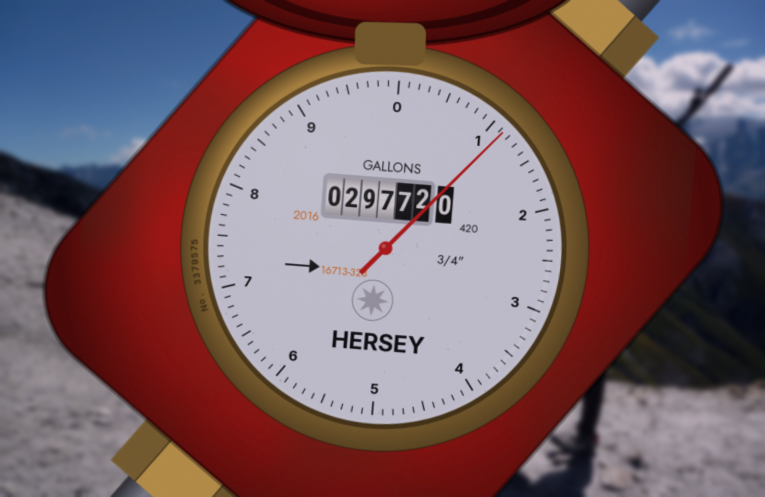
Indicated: value=297721.1 unit=gal
